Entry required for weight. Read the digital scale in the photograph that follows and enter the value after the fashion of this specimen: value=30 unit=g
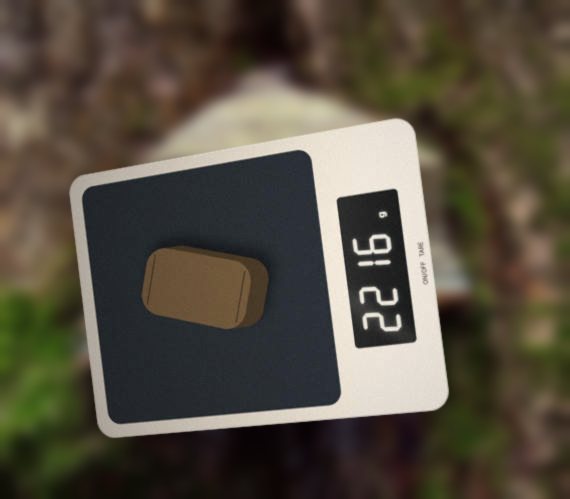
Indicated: value=2216 unit=g
